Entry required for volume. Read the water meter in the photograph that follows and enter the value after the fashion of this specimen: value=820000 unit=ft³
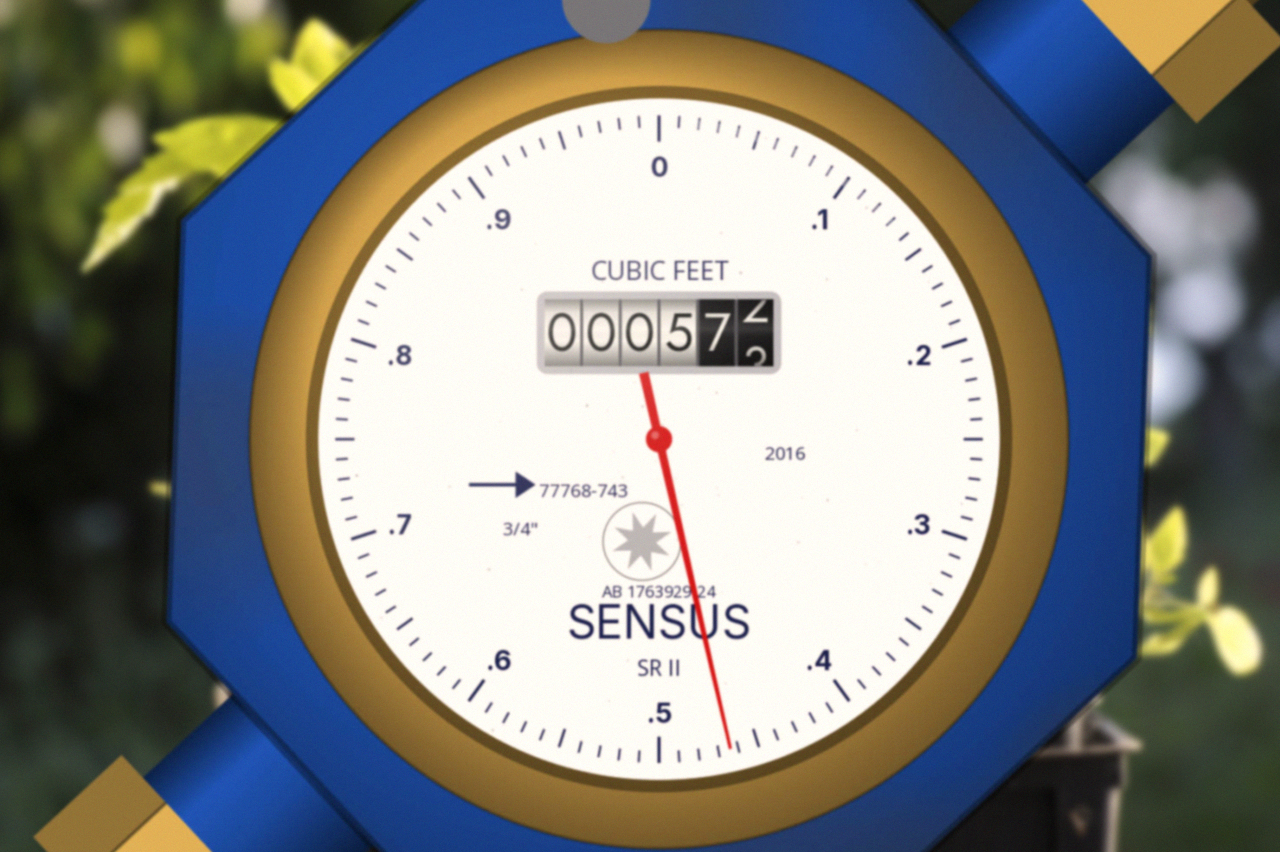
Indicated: value=572.46 unit=ft³
